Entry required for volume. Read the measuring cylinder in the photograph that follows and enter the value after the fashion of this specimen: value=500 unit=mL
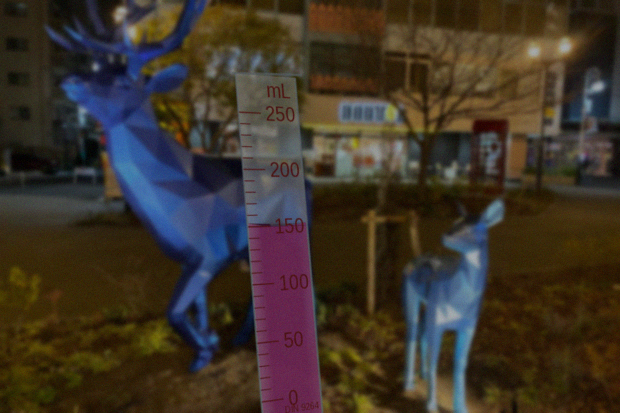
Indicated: value=150 unit=mL
